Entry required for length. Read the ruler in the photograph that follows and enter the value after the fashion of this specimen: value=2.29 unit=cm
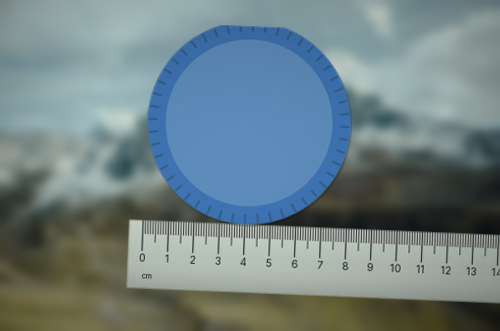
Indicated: value=8 unit=cm
